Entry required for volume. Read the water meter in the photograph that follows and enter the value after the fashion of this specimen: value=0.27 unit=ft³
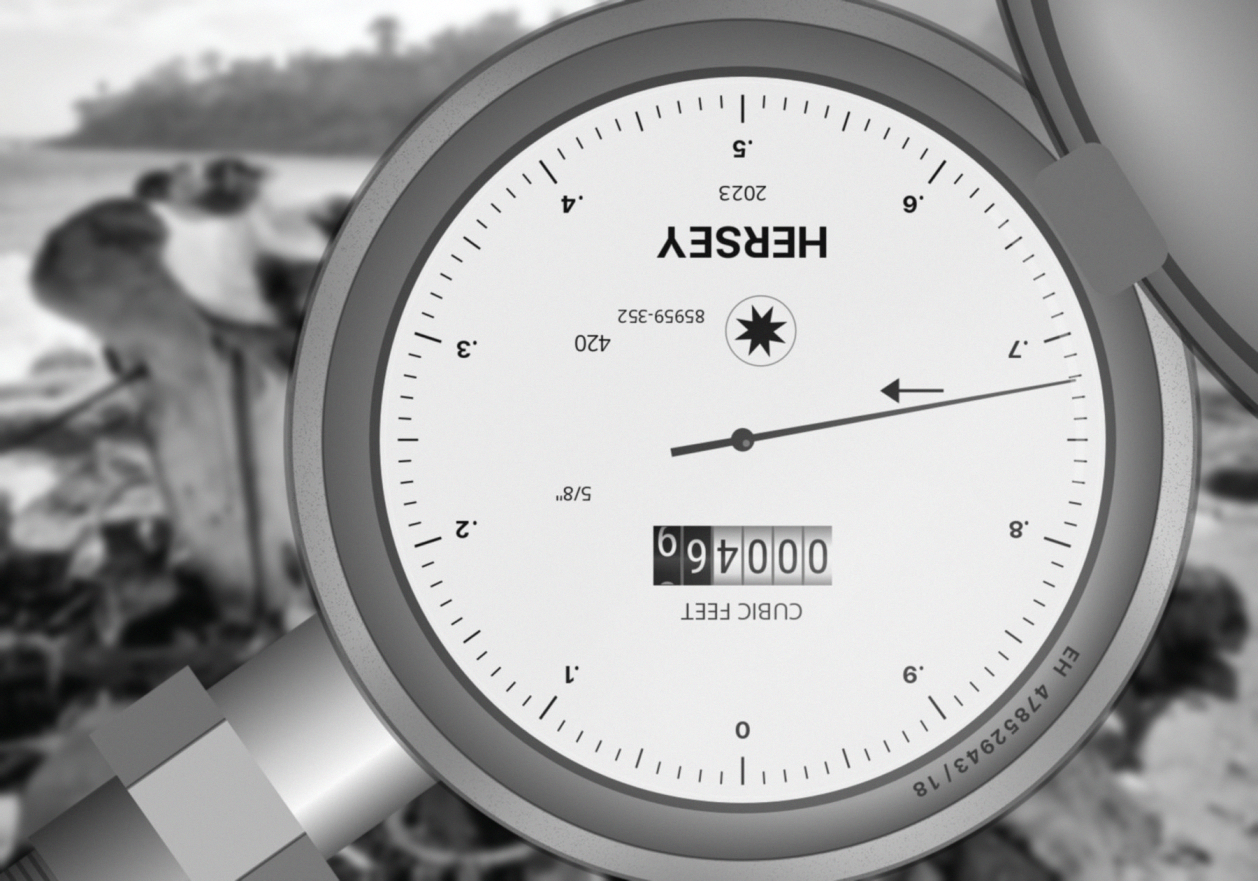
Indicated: value=468.72 unit=ft³
